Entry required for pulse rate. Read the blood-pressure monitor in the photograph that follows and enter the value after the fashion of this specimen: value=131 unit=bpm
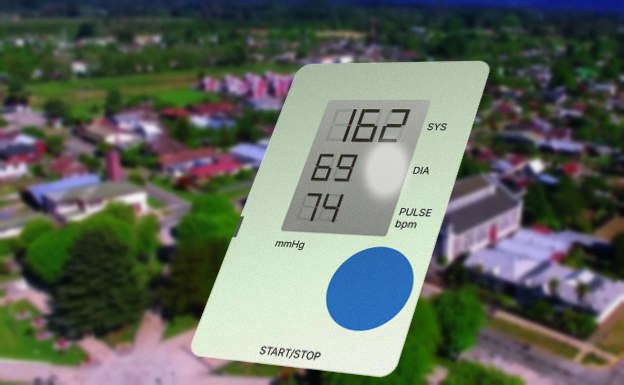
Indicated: value=74 unit=bpm
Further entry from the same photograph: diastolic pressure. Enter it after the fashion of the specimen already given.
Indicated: value=69 unit=mmHg
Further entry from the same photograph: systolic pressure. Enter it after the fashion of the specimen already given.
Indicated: value=162 unit=mmHg
